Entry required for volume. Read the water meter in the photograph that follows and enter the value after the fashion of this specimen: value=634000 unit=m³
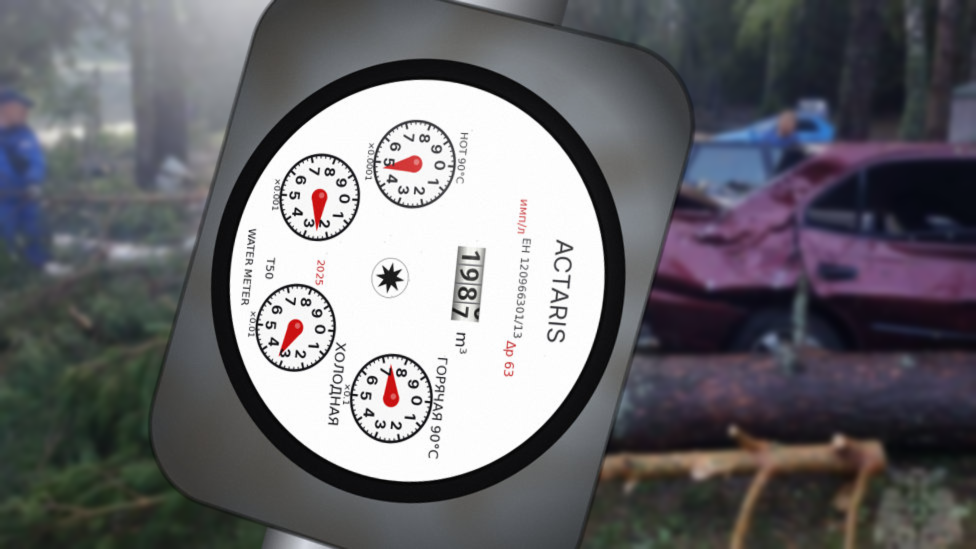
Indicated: value=1986.7324 unit=m³
